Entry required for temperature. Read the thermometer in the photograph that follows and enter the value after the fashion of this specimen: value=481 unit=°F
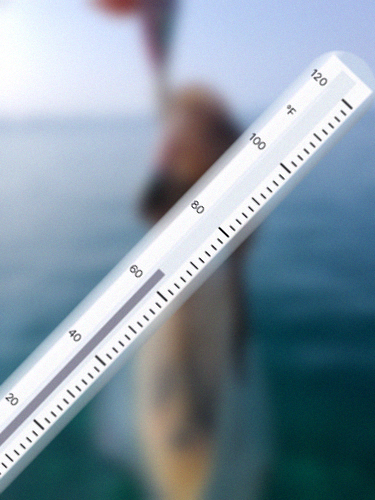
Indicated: value=64 unit=°F
